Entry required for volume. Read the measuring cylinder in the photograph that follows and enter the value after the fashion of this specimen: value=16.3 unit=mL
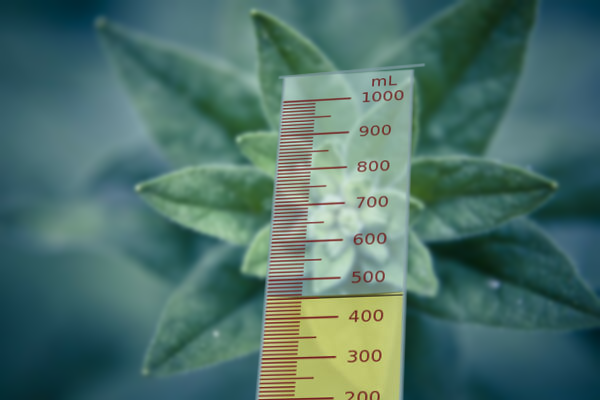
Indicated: value=450 unit=mL
